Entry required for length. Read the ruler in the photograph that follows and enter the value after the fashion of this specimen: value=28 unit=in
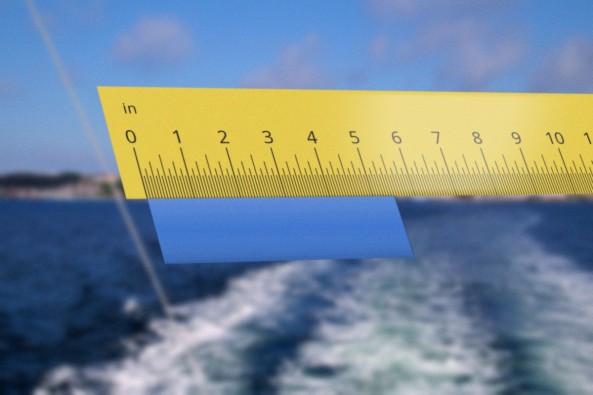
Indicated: value=5.5 unit=in
